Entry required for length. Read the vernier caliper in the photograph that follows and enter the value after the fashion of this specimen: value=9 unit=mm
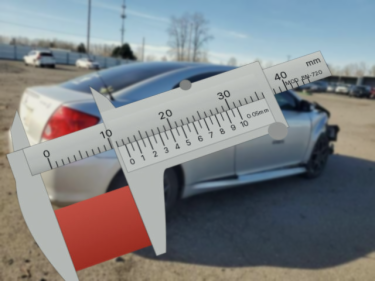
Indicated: value=12.2 unit=mm
